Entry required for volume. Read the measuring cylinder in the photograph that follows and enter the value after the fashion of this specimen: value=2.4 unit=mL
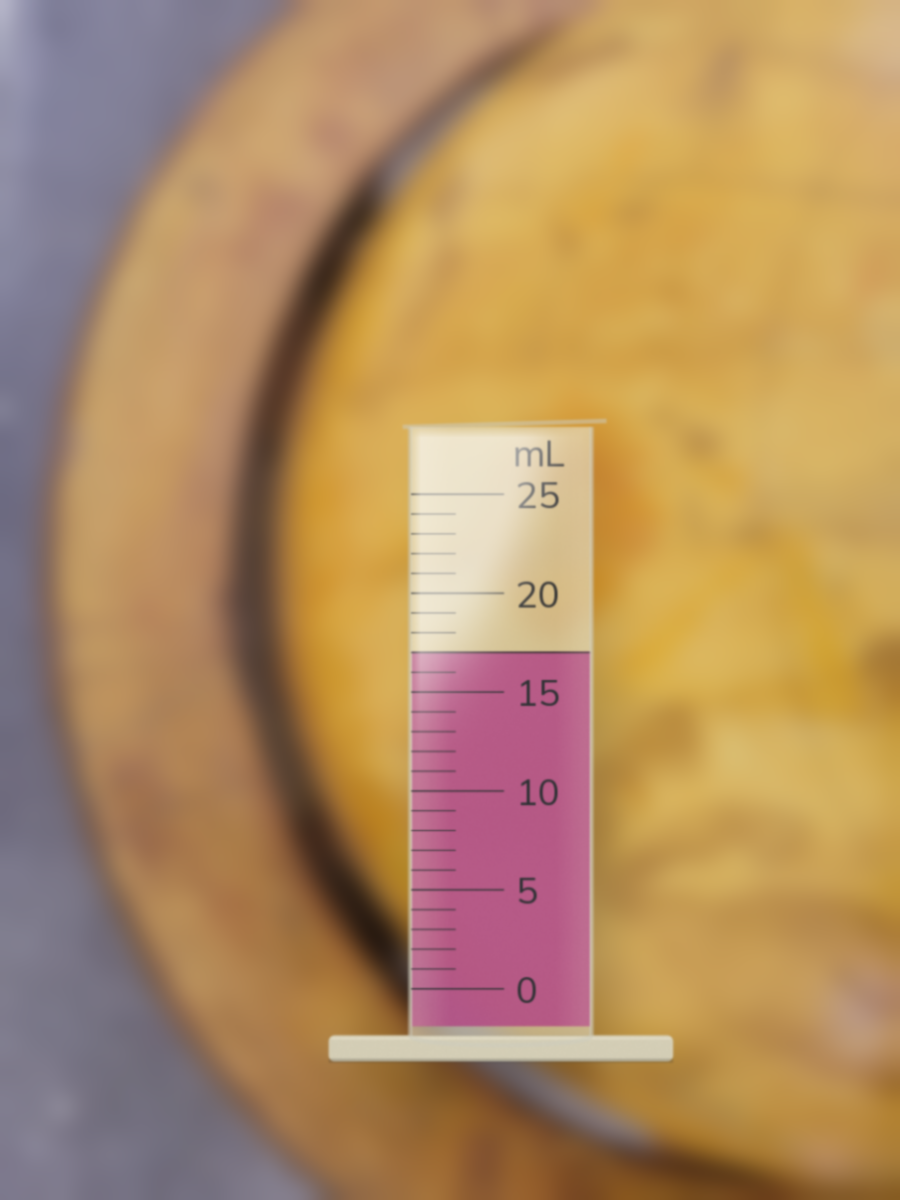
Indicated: value=17 unit=mL
